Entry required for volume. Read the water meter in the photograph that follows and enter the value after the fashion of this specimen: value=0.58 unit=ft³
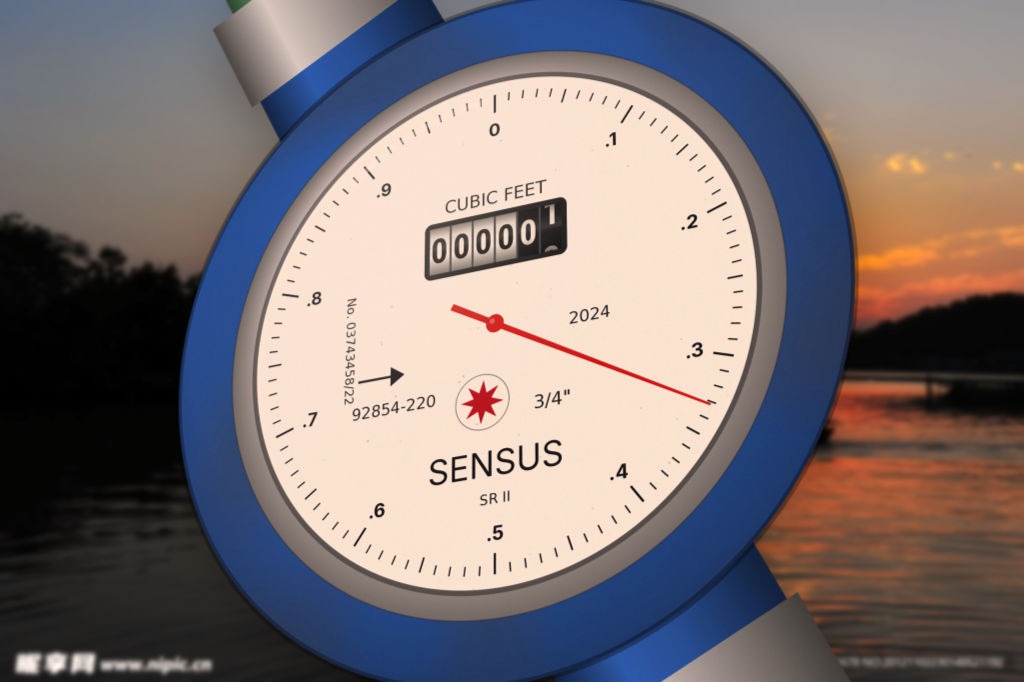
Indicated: value=1.33 unit=ft³
